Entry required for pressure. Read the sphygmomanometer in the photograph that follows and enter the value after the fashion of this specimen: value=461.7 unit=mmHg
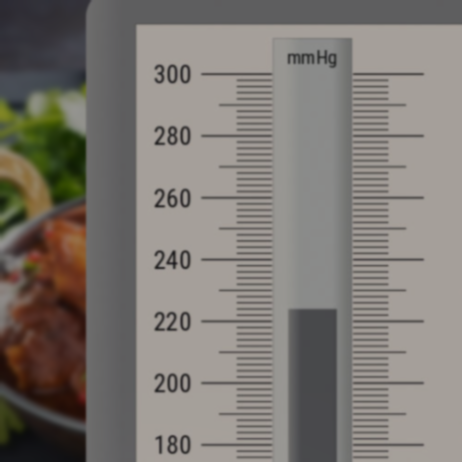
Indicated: value=224 unit=mmHg
